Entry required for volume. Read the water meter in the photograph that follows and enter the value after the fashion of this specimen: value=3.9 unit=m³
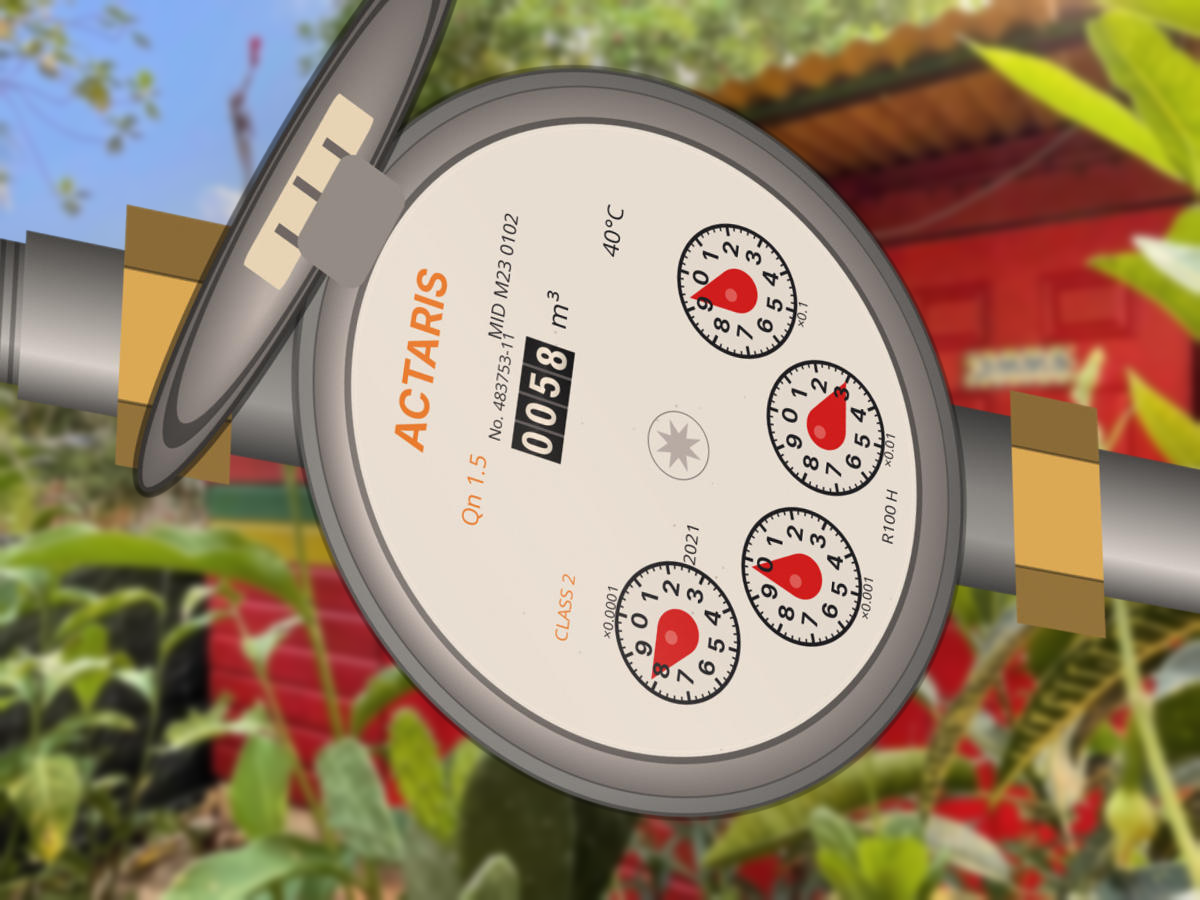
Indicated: value=57.9298 unit=m³
